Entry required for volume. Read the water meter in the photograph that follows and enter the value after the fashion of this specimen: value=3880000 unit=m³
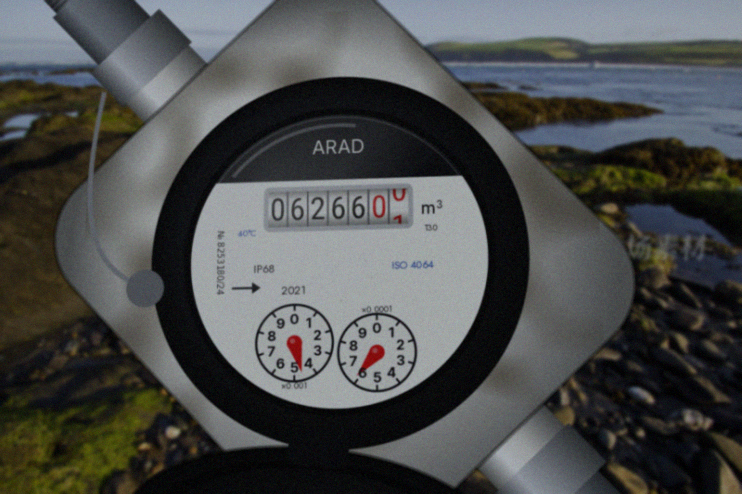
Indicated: value=6266.0046 unit=m³
